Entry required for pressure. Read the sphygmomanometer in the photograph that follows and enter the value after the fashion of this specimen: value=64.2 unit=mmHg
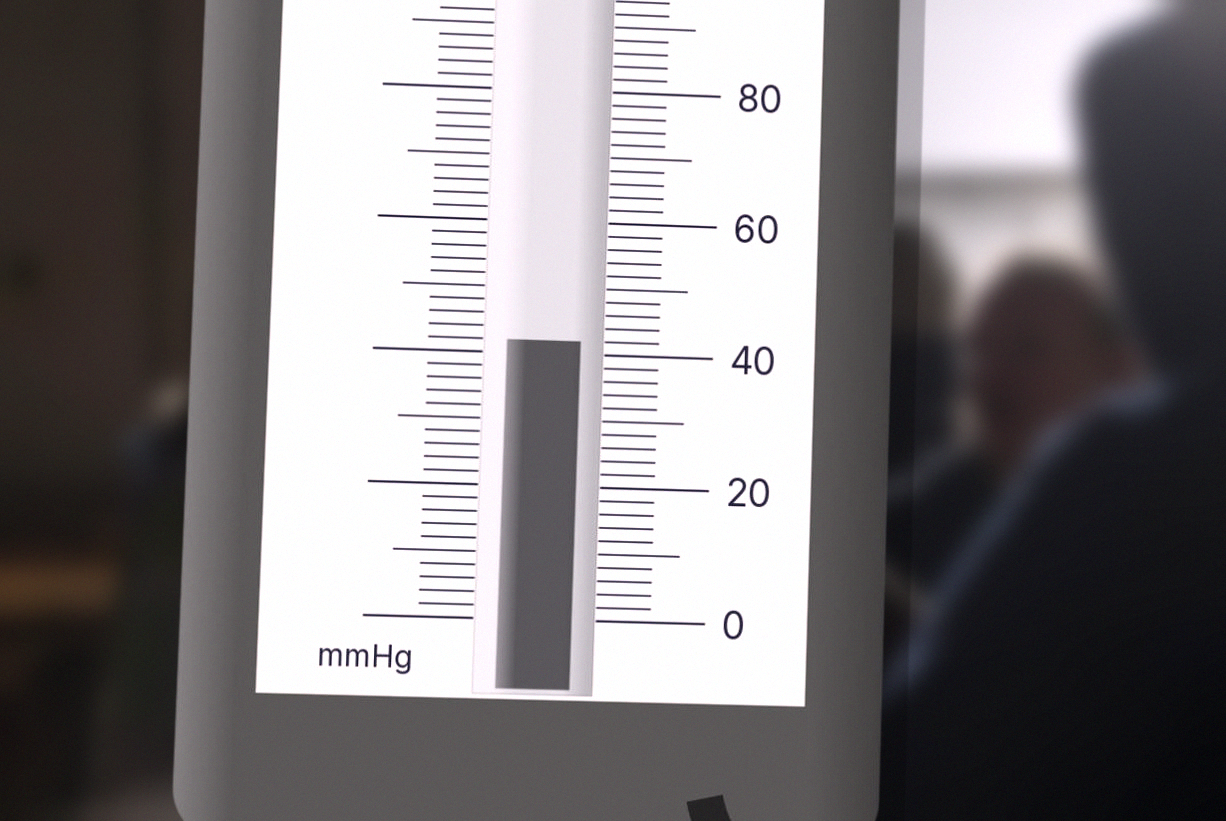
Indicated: value=42 unit=mmHg
